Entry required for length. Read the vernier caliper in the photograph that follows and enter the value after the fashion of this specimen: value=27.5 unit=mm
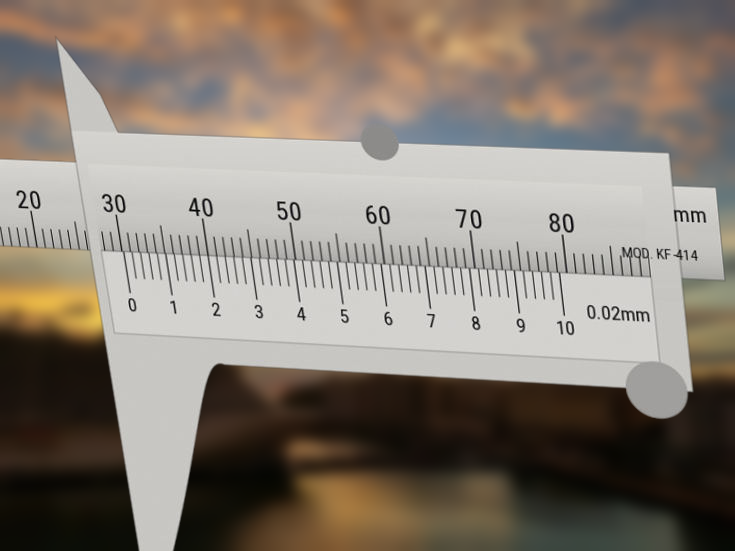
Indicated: value=30.2 unit=mm
